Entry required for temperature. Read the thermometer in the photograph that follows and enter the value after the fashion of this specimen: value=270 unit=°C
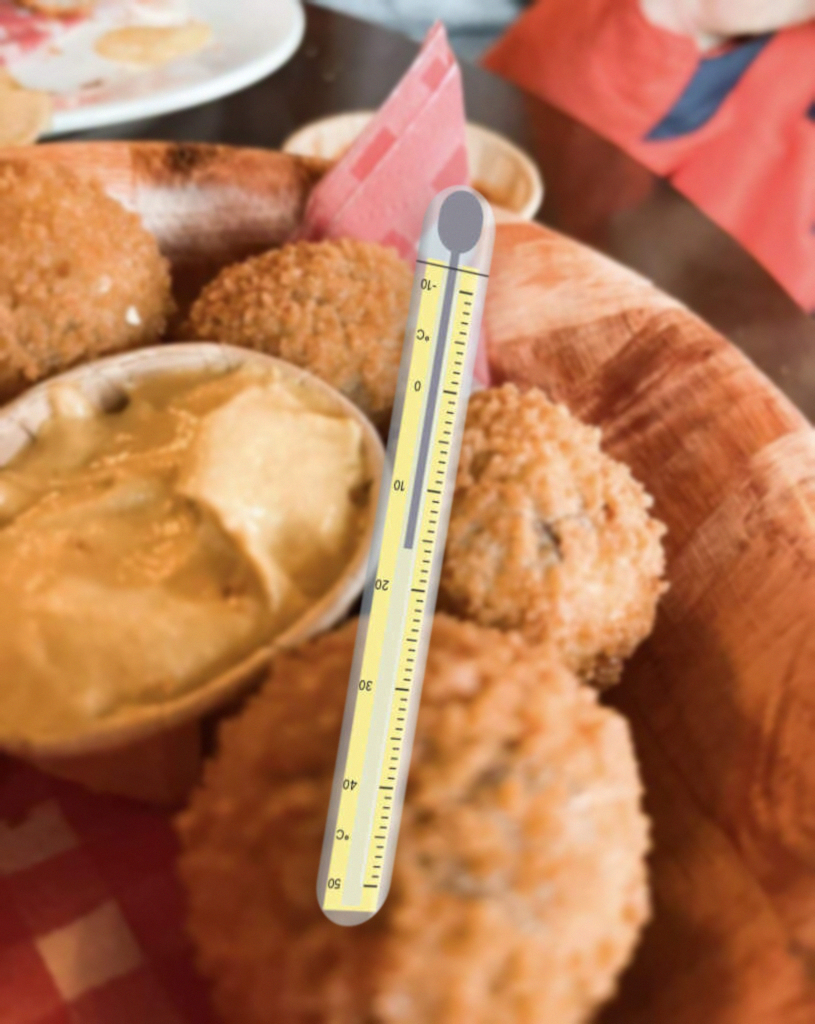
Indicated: value=16 unit=°C
